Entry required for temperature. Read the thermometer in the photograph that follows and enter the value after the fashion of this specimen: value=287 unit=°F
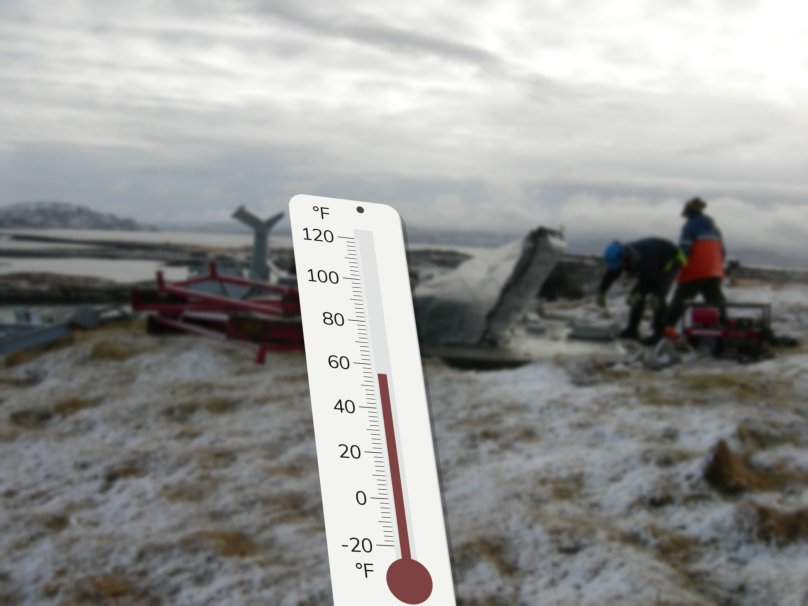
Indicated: value=56 unit=°F
